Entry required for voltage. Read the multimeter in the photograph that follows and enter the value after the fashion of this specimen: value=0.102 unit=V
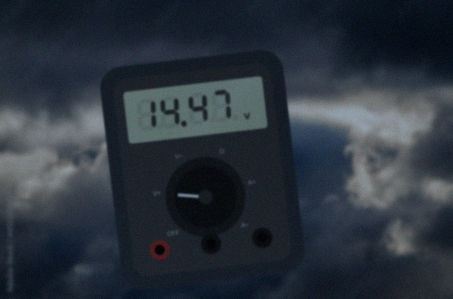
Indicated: value=14.47 unit=V
